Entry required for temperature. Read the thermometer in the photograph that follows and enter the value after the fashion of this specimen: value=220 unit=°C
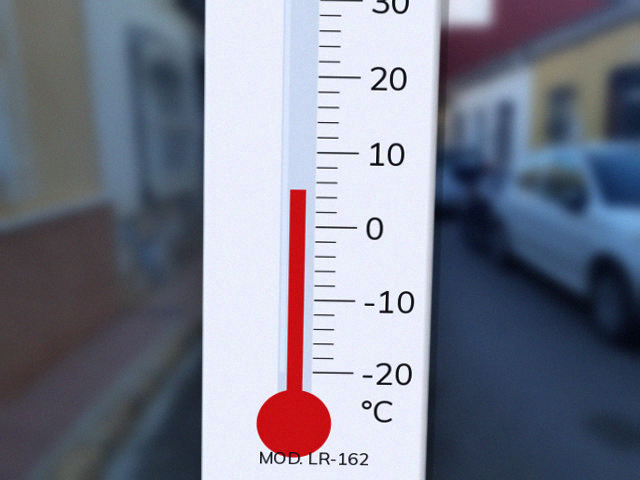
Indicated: value=5 unit=°C
